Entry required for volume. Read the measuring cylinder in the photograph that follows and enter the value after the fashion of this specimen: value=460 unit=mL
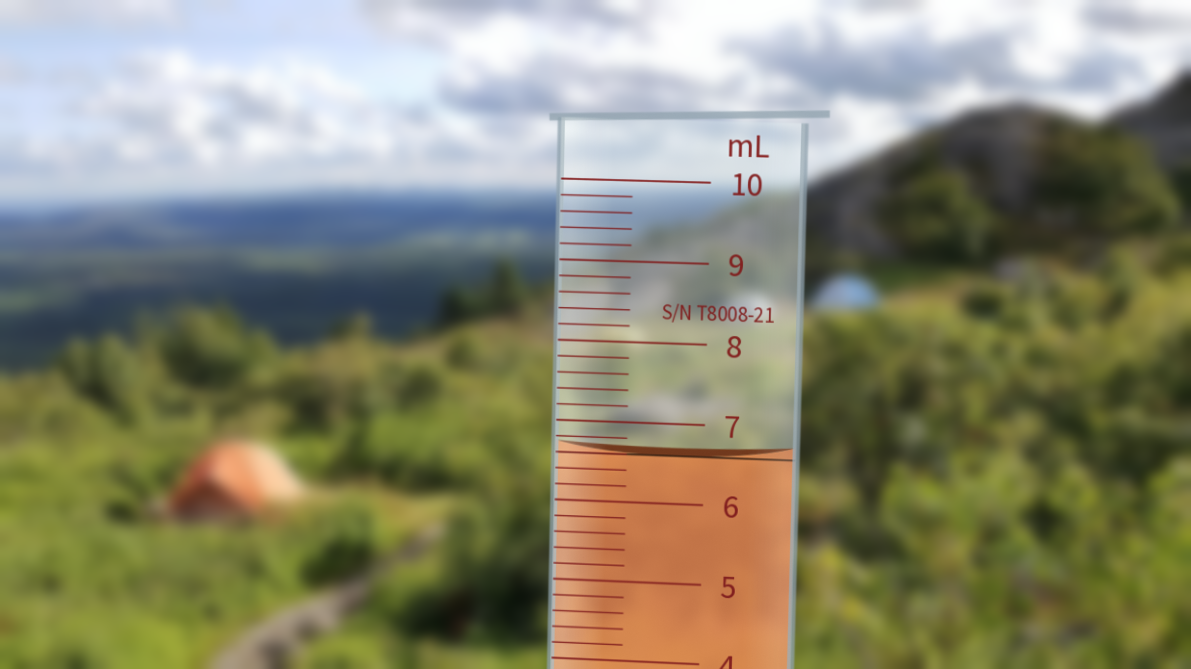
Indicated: value=6.6 unit=mL
